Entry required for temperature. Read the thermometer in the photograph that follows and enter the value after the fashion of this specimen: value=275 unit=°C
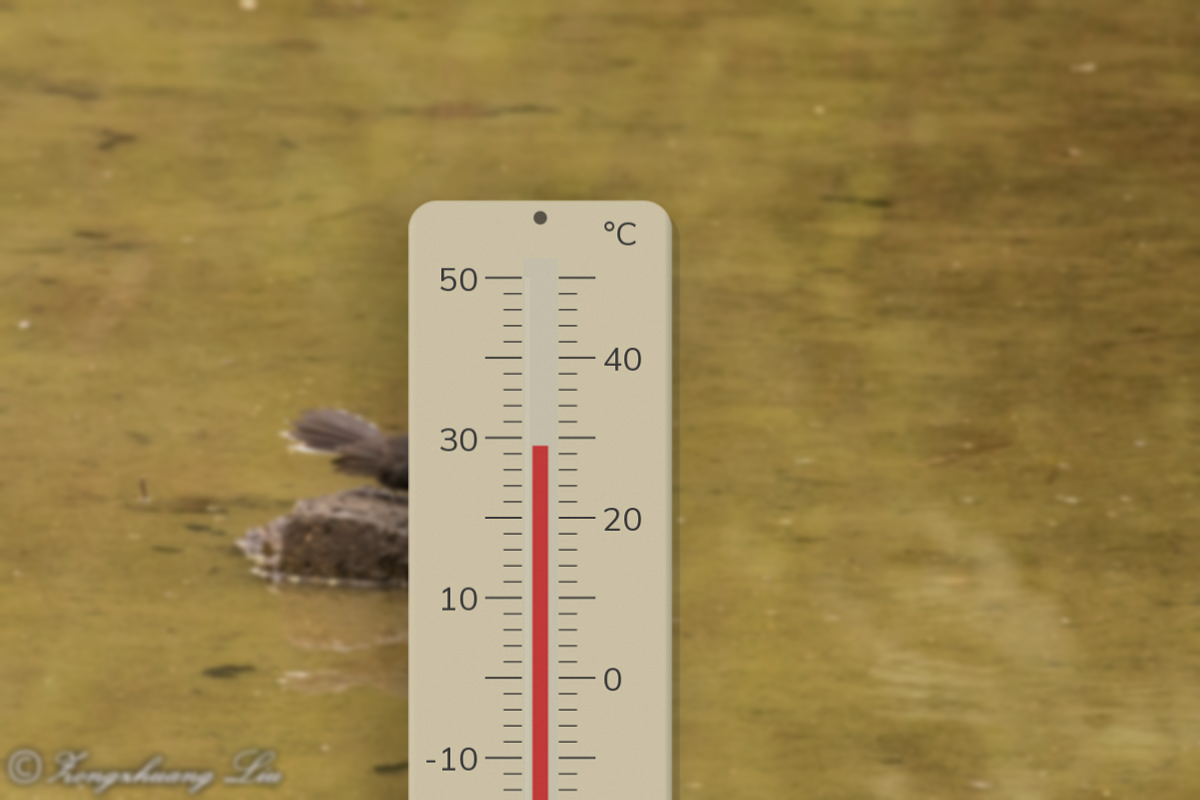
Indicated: value=29 unit=°C
